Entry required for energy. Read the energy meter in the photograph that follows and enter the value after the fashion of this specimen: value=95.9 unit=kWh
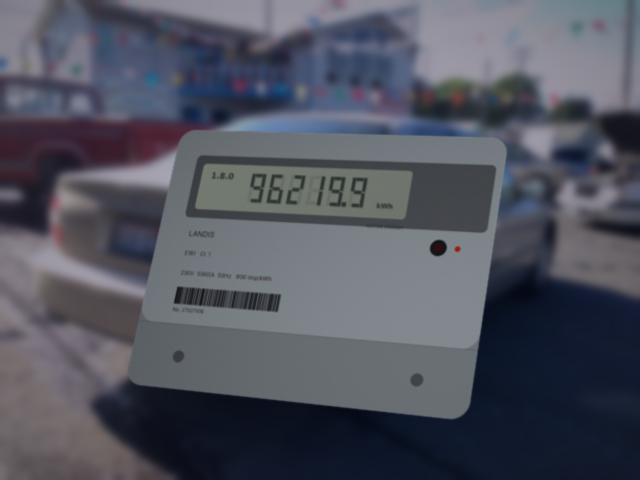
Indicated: value=96219.9 unit=kWh
